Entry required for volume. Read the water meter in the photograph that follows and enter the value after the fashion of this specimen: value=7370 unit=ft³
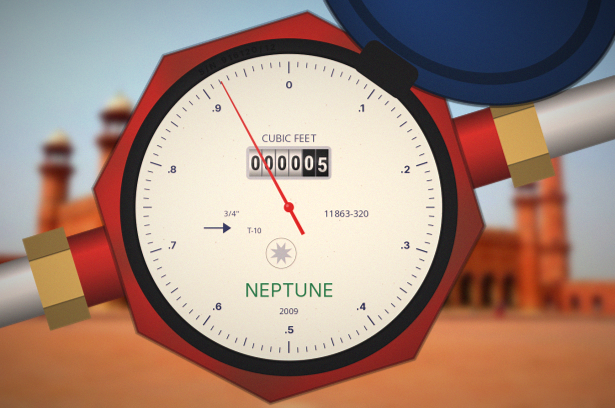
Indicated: value=4.92 unit=ft³
